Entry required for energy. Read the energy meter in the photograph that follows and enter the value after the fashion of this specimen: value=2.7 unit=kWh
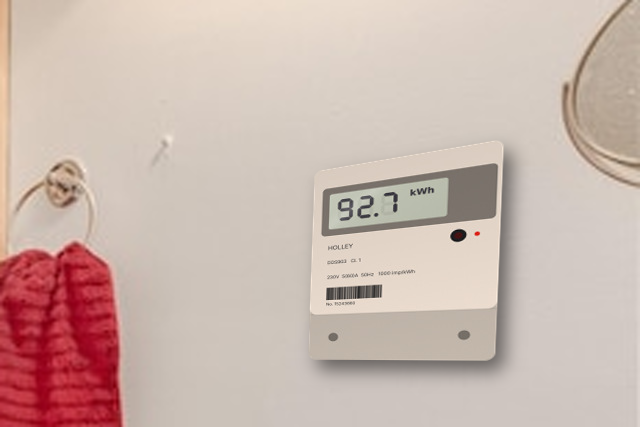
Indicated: value=92.7 unit=kWh
